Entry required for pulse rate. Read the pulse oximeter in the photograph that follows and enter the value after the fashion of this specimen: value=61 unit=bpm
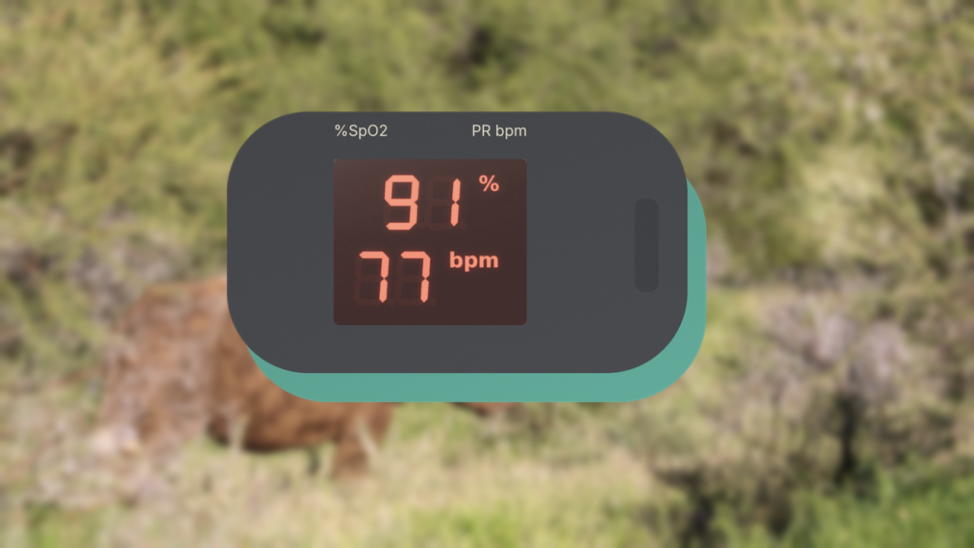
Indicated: value=77 unit=bpm
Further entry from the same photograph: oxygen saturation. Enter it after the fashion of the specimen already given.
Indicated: value=91 unit=%
